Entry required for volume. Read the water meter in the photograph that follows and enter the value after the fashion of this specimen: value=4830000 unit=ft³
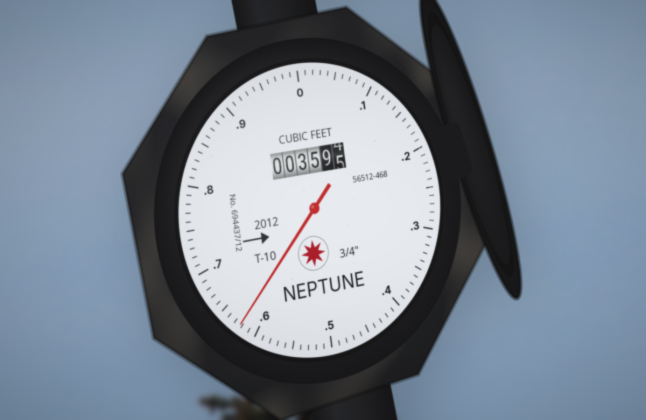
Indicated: value=3594.62 unit=ft³
